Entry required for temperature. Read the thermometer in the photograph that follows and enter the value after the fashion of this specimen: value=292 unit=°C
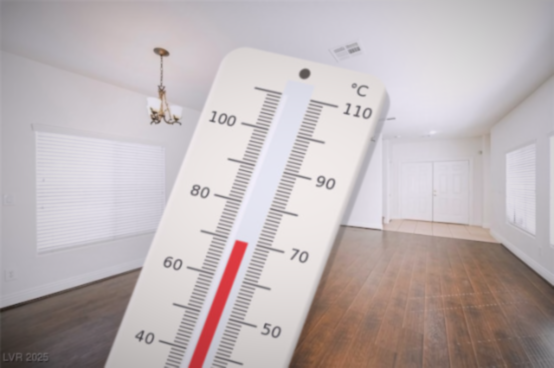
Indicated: value=70 unit=°C
